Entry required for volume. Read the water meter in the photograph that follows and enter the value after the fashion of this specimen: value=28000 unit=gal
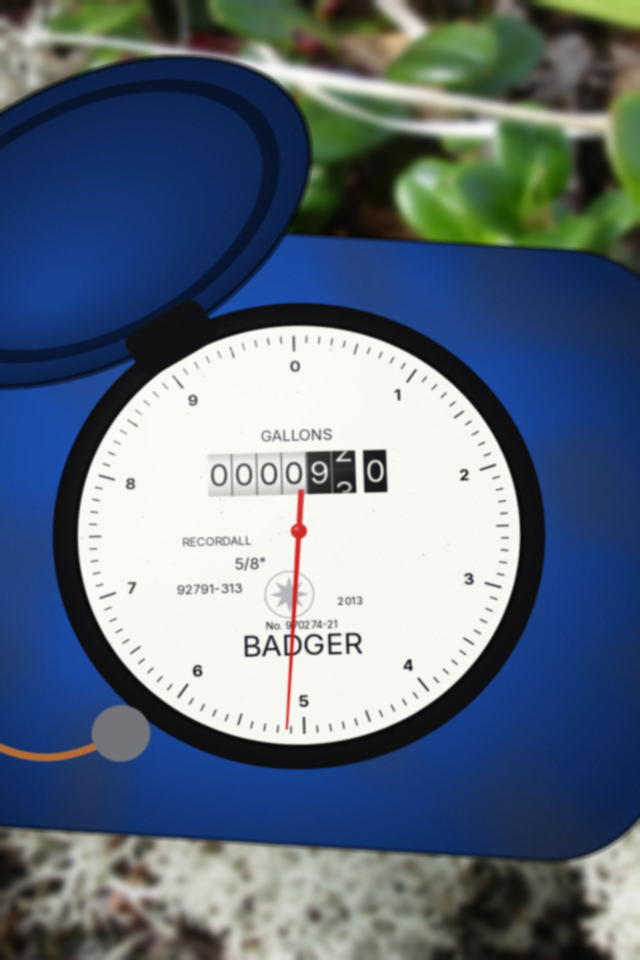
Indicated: value=925.1 unit=gal
